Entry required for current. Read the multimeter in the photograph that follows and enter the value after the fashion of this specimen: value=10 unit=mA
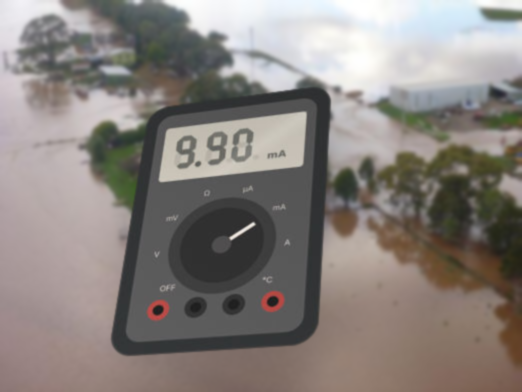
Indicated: value=9.90 unit=mA
